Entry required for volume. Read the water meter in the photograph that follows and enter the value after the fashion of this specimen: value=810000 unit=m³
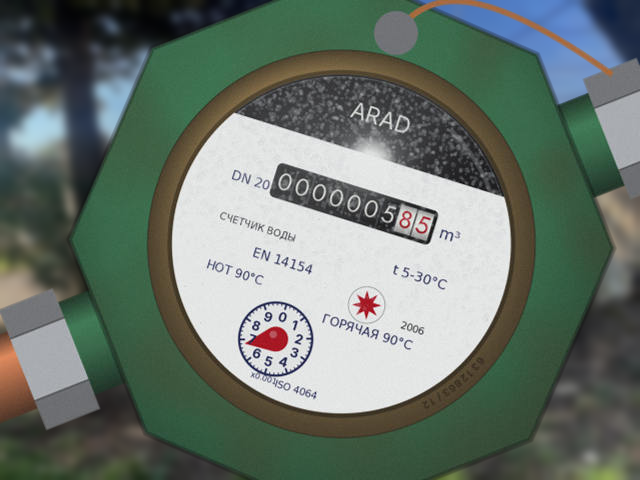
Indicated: value=5.856 unit=m³
